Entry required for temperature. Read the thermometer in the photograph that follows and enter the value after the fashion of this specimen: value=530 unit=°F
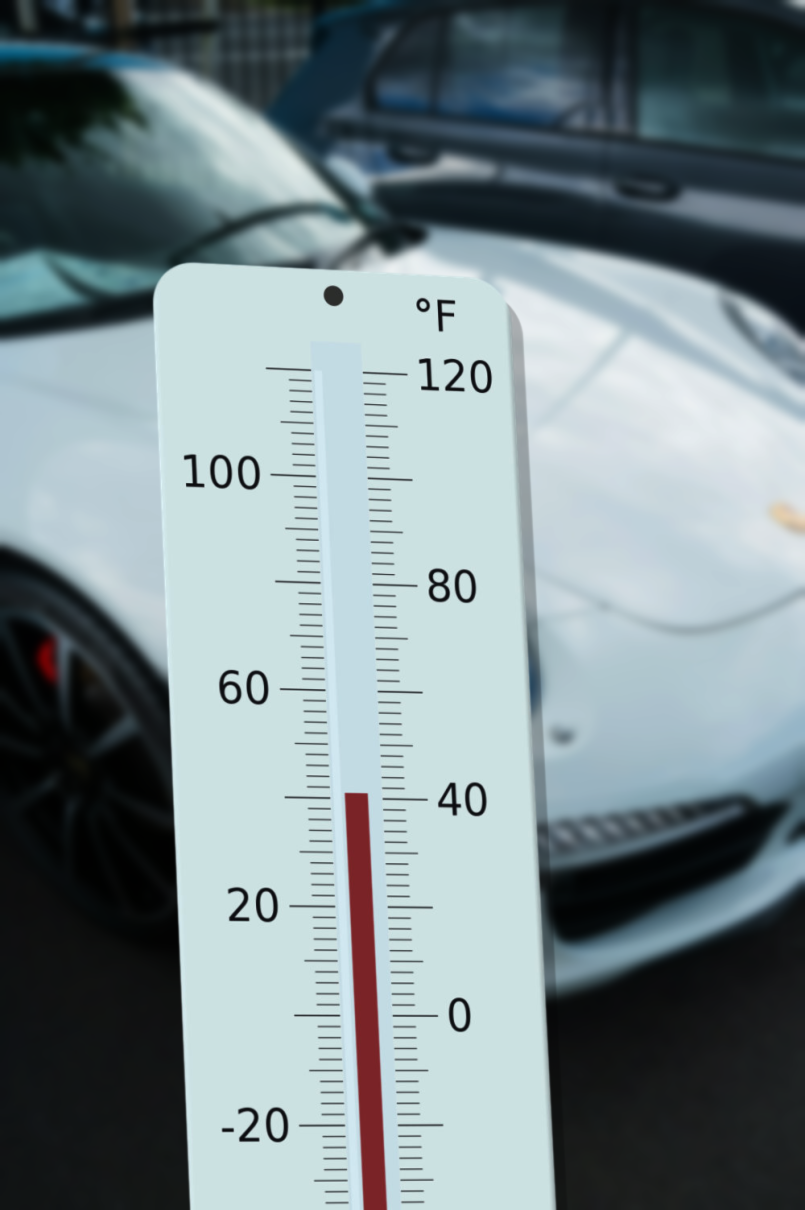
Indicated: value=41 unit=°F
